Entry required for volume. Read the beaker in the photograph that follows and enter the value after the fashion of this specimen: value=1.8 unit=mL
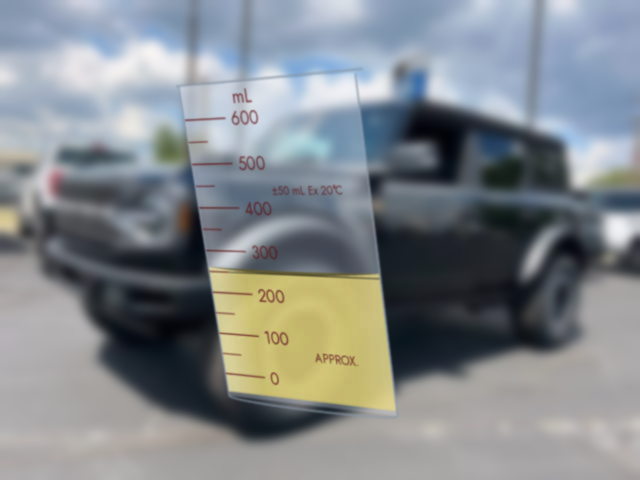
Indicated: value=250 unit=mL
